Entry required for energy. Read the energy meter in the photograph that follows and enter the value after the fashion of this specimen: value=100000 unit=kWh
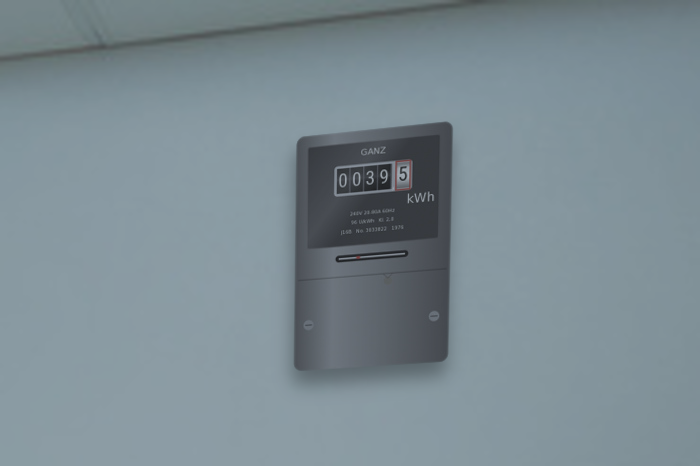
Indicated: value=39.5 unit=kWh
